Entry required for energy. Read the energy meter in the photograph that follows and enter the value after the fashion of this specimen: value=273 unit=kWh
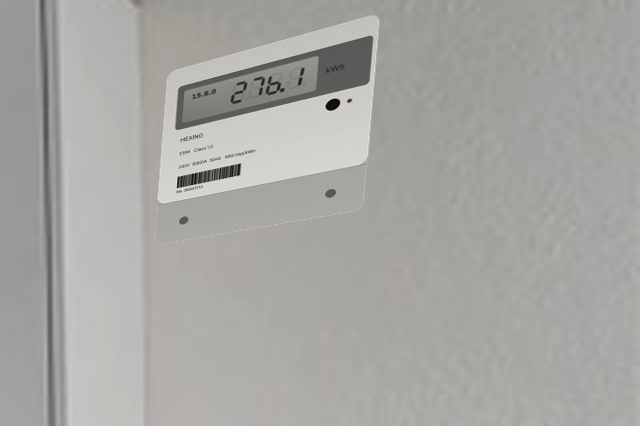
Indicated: value=276.1 unit=kWh
